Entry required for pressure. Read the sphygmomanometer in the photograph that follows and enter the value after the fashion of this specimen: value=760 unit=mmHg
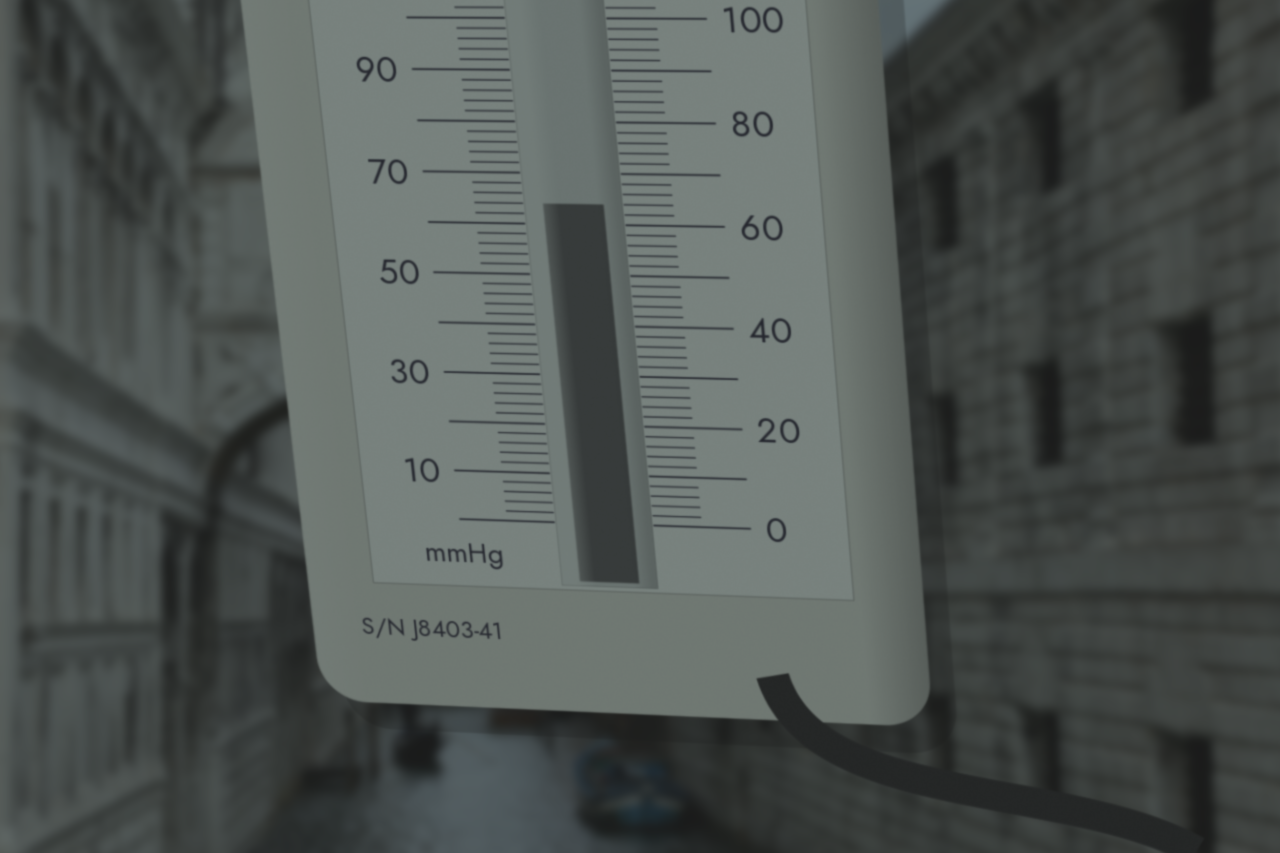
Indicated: value=64 unit=mmHg
